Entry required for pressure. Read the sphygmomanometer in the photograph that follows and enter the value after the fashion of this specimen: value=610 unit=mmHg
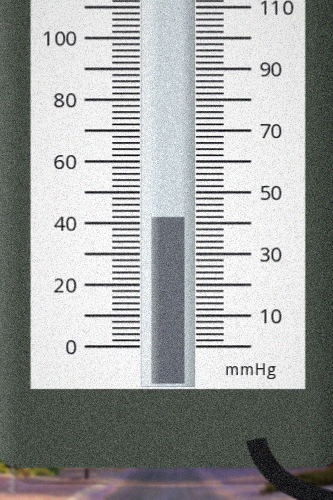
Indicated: value=42 unit=mmHg
